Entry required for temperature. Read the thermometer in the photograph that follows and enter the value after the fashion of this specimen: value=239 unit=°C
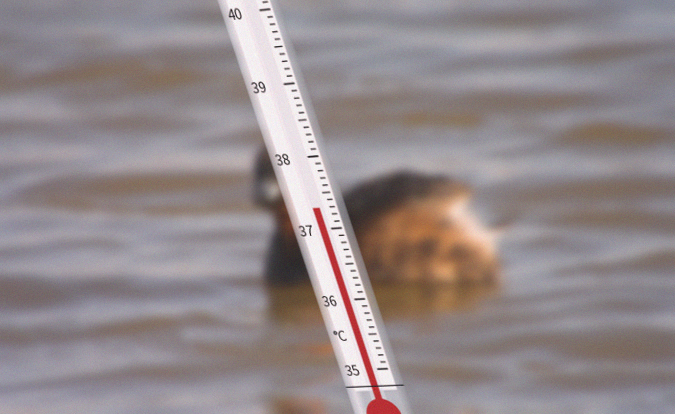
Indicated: value=37.3 unit=°C
